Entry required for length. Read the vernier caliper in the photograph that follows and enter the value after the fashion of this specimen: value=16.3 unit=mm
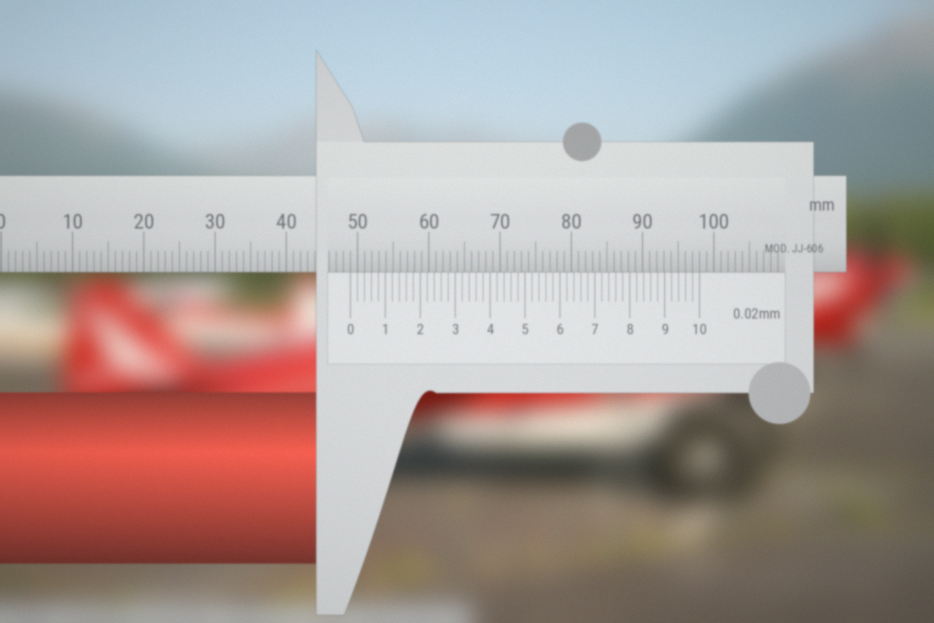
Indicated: value=49.0 unit=mm
